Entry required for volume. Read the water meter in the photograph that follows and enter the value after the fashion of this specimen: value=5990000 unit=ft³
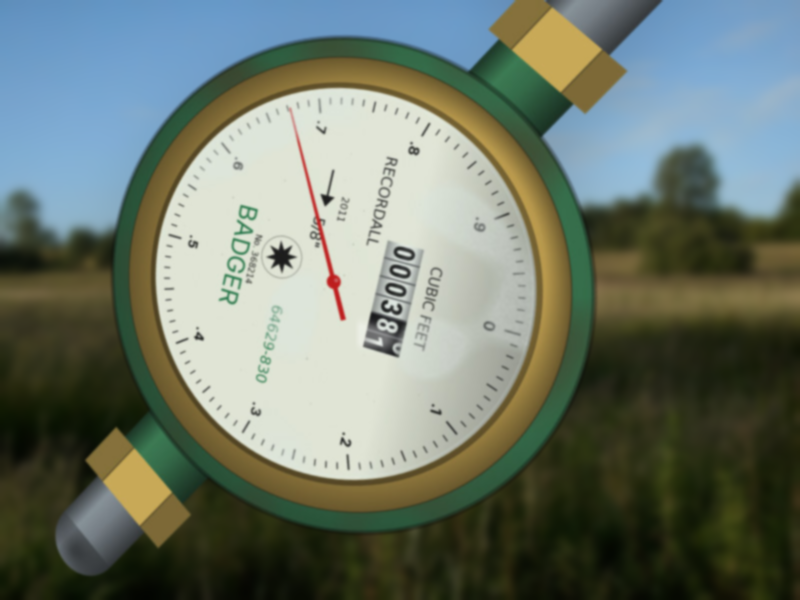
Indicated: value=380.67 unit=ft³
